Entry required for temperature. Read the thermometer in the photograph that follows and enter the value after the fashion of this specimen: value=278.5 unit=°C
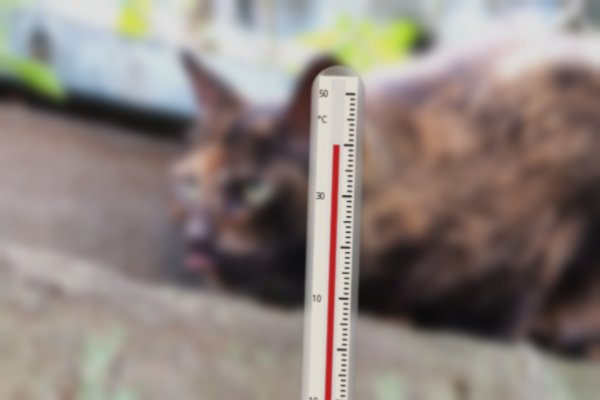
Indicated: value=40 unit=°C
